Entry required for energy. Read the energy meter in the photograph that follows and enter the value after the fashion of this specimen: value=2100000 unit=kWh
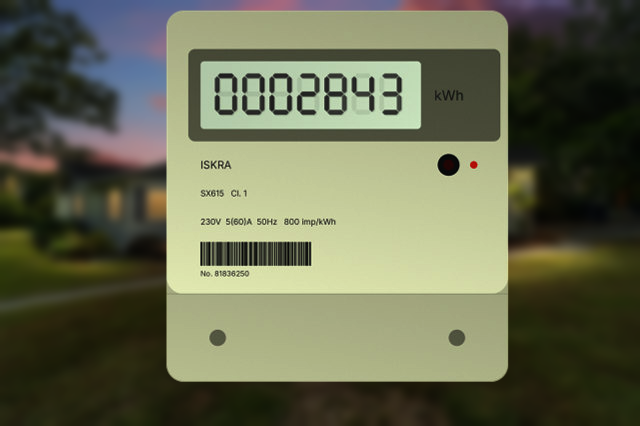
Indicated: value=2843 unit=kWh
